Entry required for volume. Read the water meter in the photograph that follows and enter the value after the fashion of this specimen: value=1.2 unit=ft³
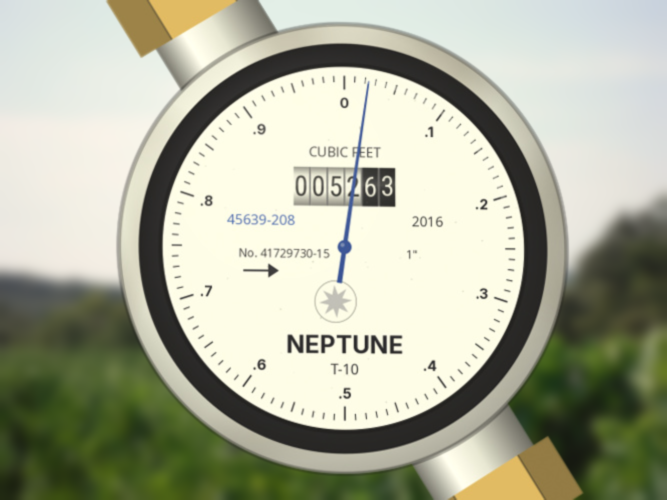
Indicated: value=5263.02 unit=ft³
